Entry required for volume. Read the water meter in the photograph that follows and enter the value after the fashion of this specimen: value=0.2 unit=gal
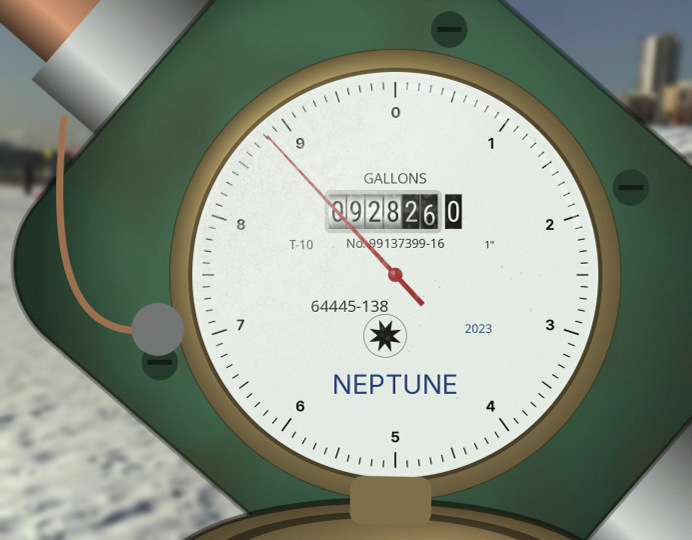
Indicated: value=928258.8 unit=gal
